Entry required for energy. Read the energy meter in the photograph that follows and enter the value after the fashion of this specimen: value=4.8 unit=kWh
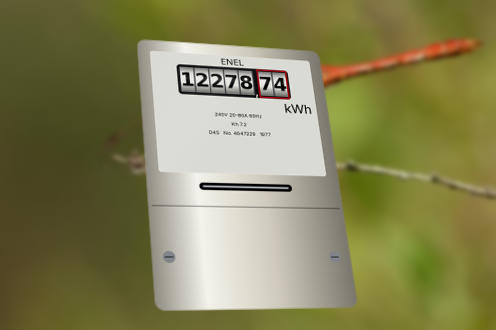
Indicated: value=12278.74 unit=kWh
